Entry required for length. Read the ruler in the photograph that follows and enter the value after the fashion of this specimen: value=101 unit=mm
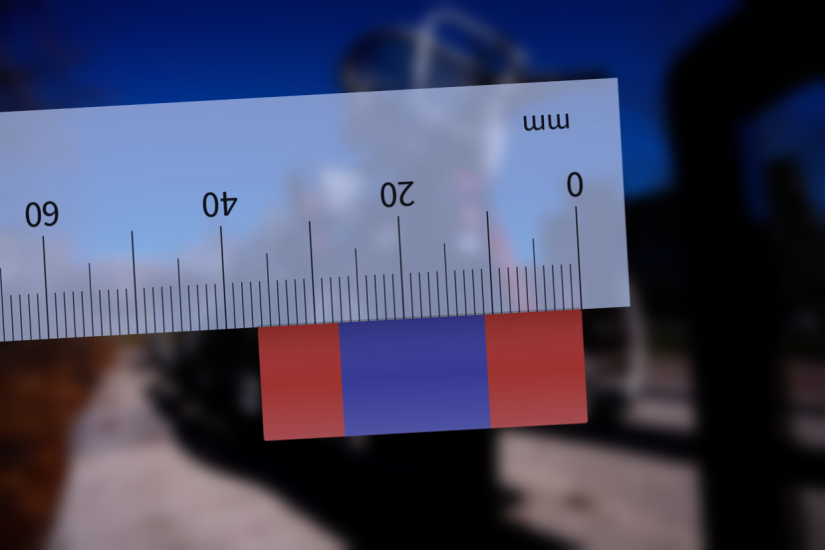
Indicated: value=36.5 unit=mm
